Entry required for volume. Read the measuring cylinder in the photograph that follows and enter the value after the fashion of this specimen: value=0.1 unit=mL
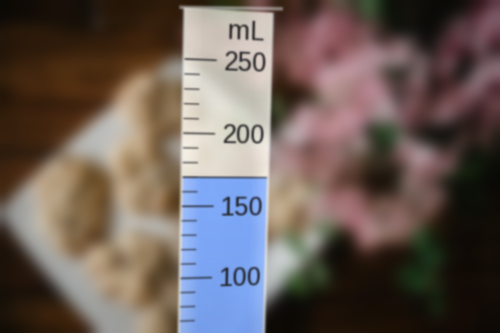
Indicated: value=170 unit=mL
